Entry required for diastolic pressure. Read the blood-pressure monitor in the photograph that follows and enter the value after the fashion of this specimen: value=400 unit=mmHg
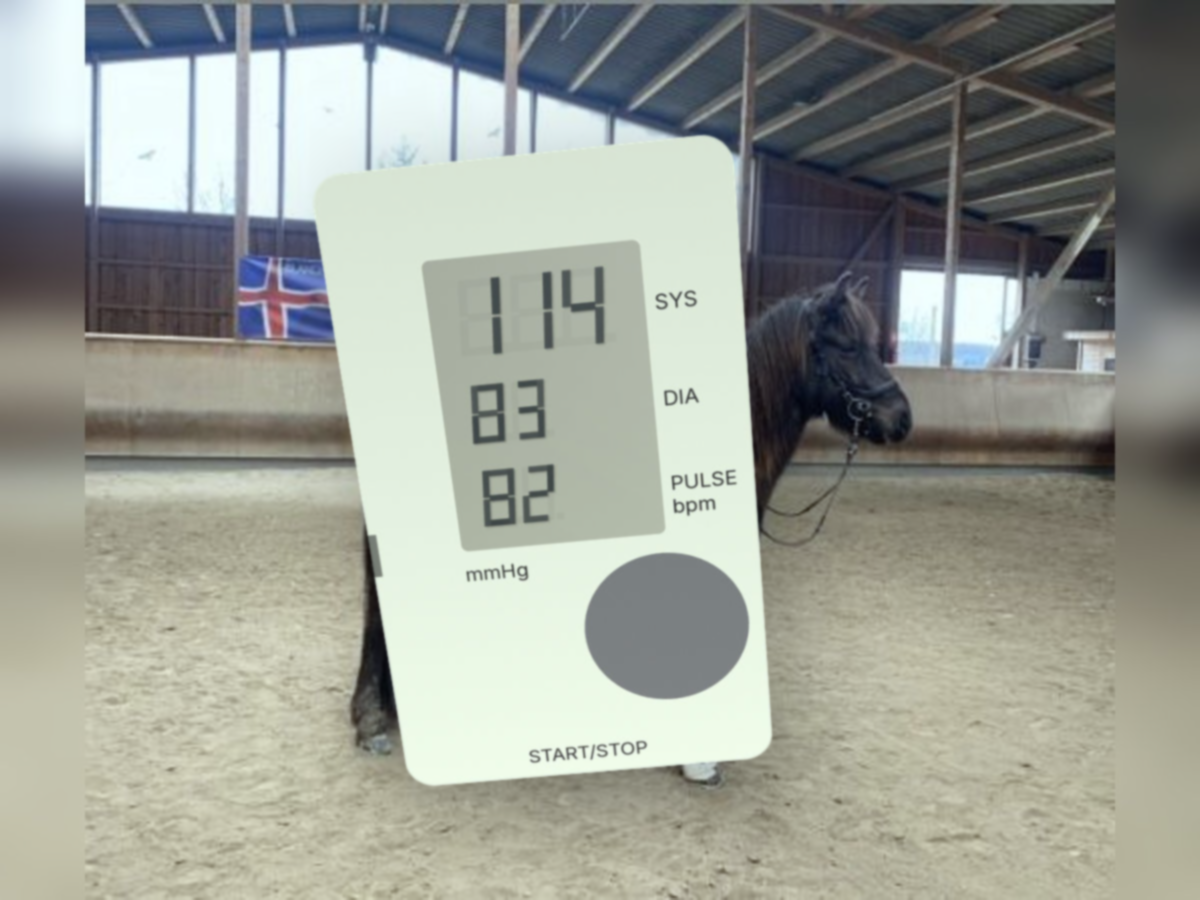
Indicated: value=83 unit=mmHg
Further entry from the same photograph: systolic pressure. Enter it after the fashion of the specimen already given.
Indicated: value=114 unit=mmHg
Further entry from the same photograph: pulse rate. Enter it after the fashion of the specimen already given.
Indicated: value=82 unit=bpm
